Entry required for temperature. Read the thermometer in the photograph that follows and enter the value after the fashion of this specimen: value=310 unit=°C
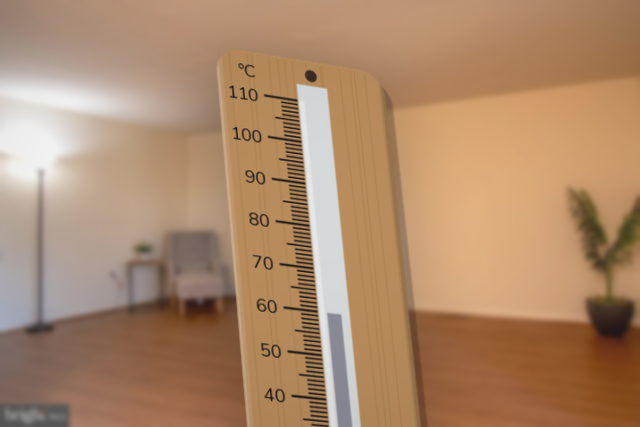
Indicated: value=60 unit=°C
